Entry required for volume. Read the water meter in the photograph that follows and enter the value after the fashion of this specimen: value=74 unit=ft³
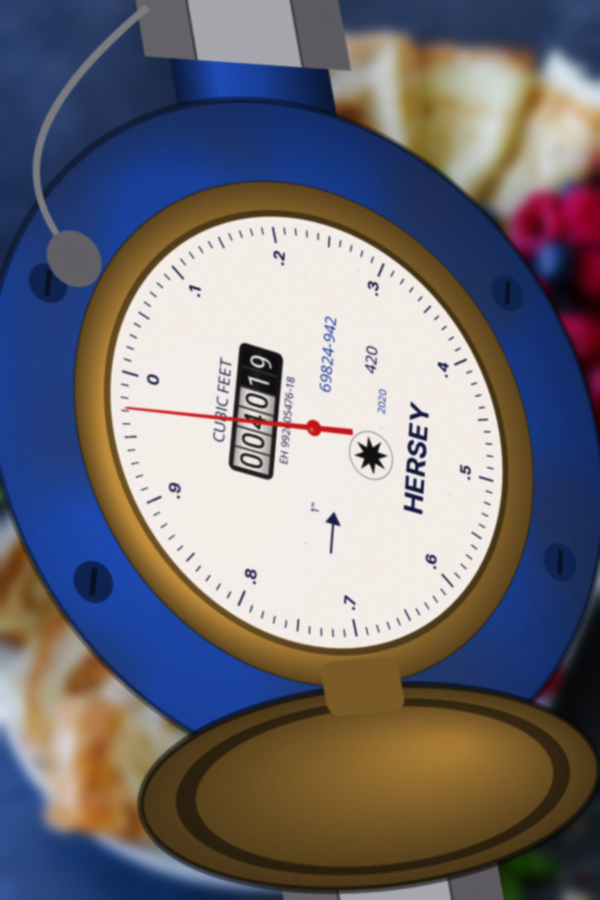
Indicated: value=4018.97 unit=ft³
